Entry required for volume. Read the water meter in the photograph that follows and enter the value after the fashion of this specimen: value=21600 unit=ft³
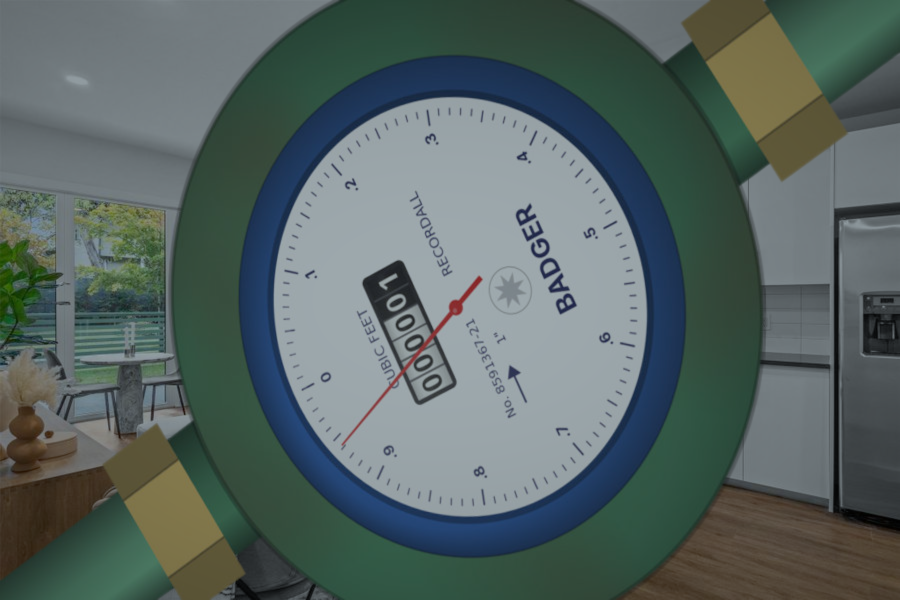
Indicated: value=0.94 unit=ft³
